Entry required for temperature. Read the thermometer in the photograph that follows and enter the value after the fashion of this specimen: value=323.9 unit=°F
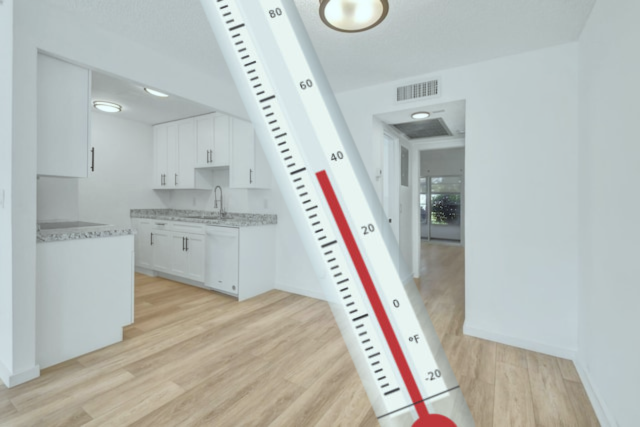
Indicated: value=38 unit=°F
